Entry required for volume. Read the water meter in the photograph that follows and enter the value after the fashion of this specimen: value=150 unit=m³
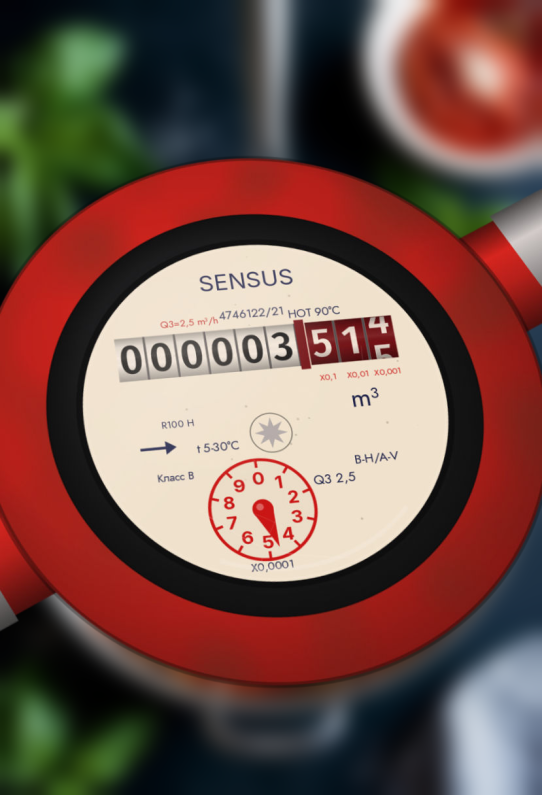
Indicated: value=3.5144 unit=m³
